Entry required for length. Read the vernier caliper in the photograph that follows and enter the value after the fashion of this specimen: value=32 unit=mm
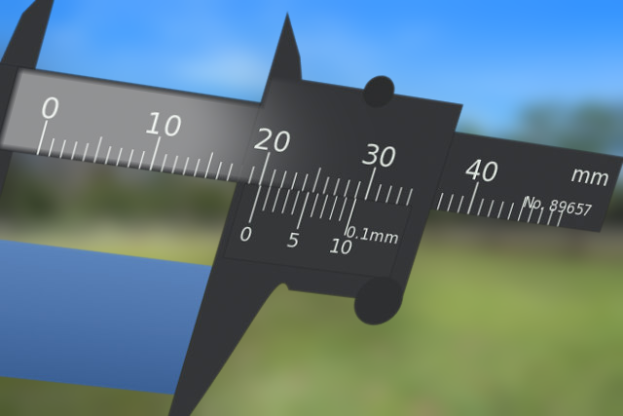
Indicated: value=20.1 unit=mm
